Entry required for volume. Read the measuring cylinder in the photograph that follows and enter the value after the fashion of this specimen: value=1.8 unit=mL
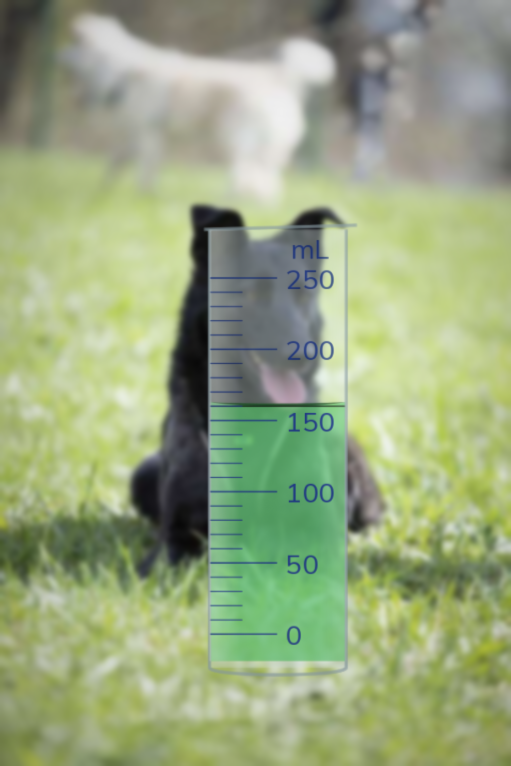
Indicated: value=160 unit=mL
